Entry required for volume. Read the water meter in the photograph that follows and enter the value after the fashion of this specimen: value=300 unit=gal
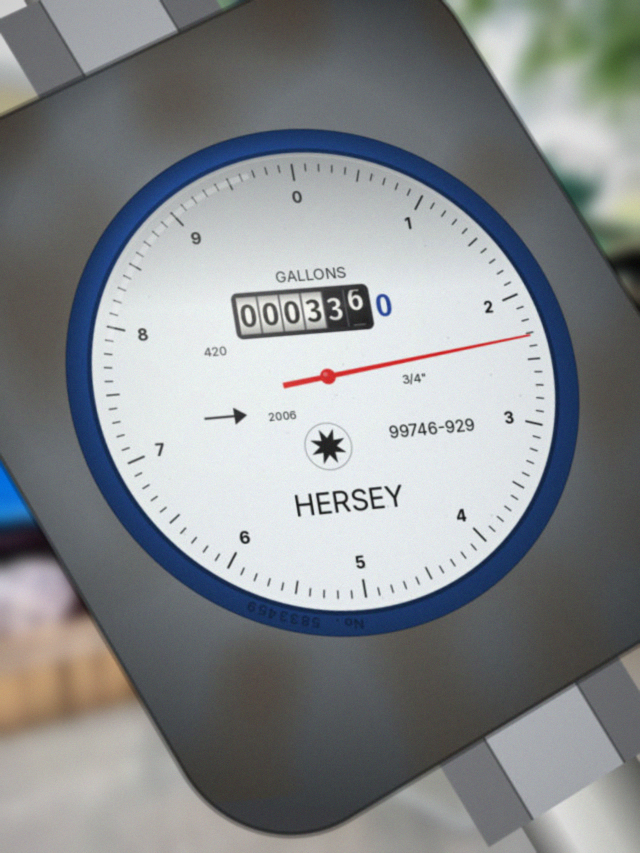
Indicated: value=3362.3 unit=gal
